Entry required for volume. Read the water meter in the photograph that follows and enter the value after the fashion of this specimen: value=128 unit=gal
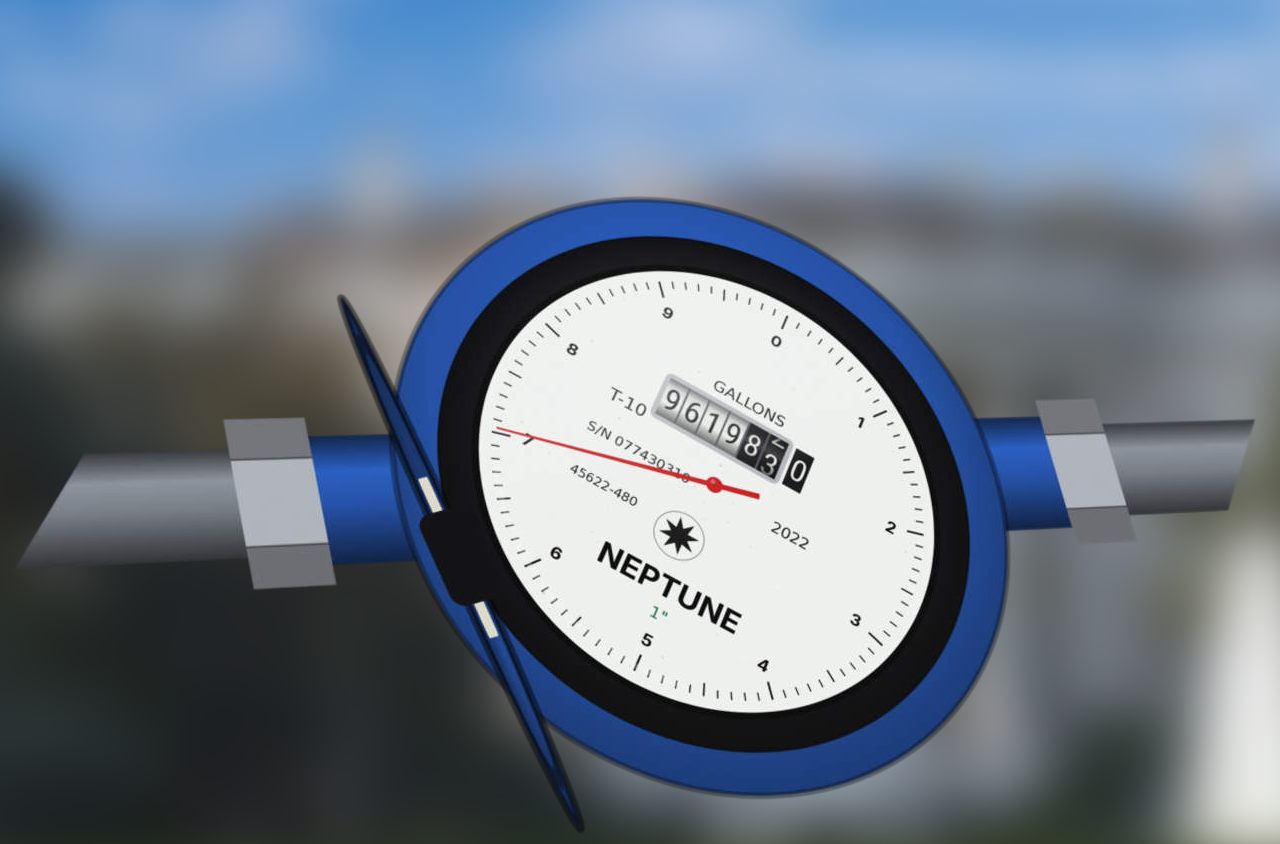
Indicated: value=9619827.0 unit=gal
